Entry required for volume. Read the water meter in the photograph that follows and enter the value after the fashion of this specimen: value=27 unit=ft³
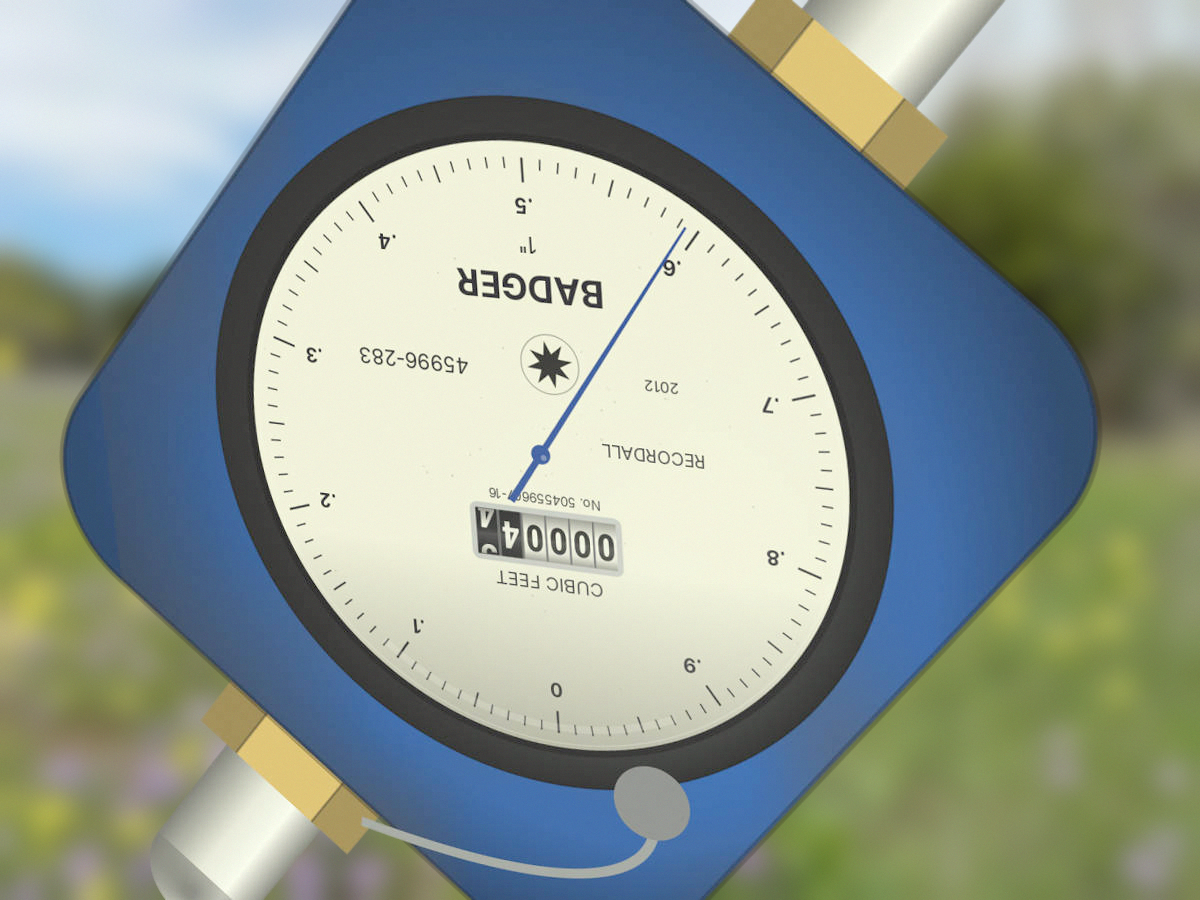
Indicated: value=43.59 unit=ft³
